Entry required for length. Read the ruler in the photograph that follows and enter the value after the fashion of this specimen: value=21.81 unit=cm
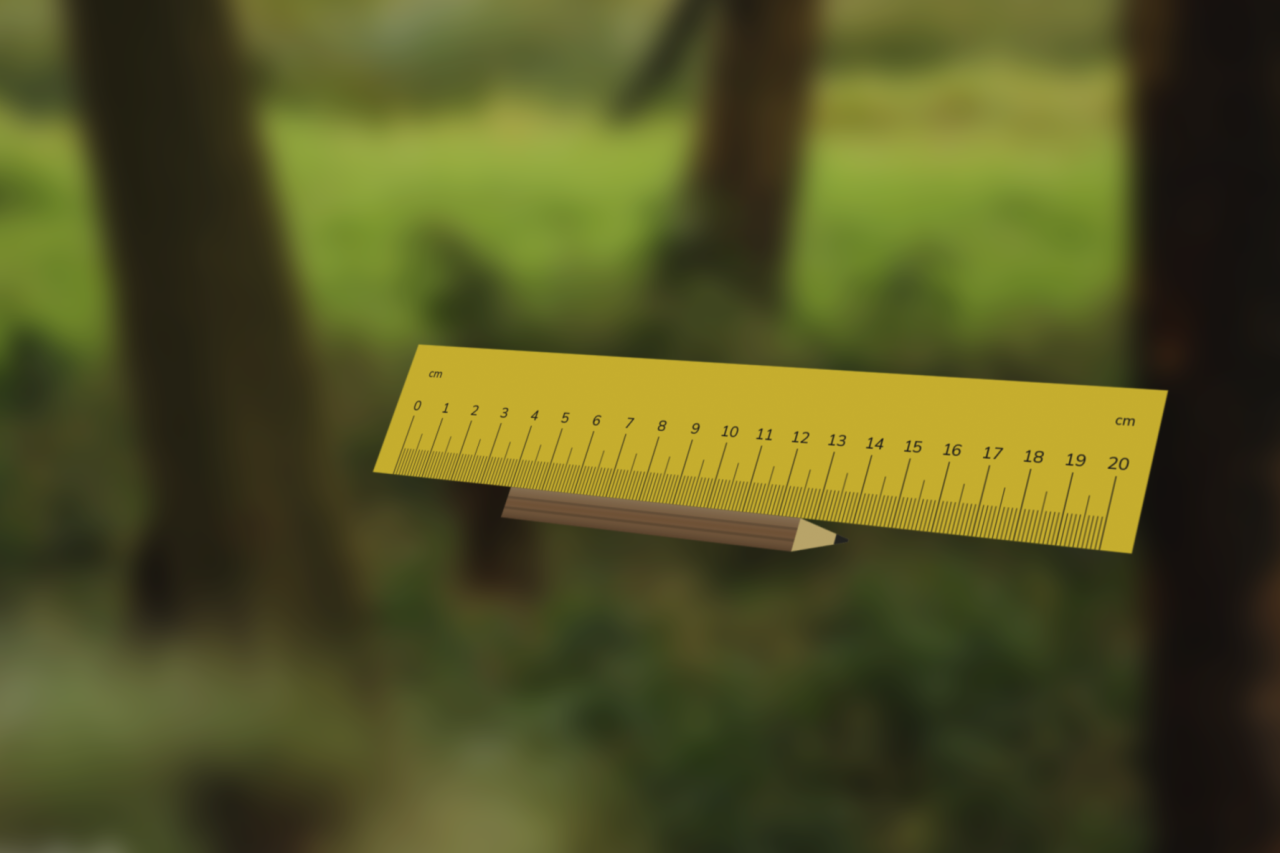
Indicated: value=10 unit=cm
